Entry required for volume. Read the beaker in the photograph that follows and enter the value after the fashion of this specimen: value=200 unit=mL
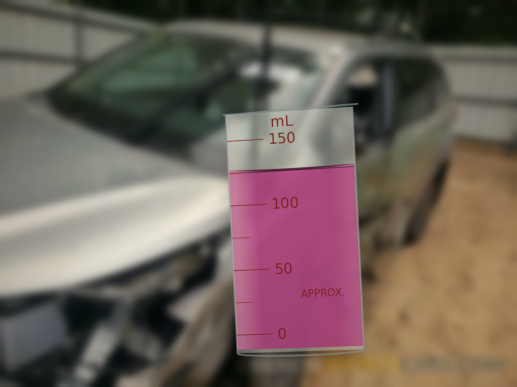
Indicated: value=125 unit=mL
